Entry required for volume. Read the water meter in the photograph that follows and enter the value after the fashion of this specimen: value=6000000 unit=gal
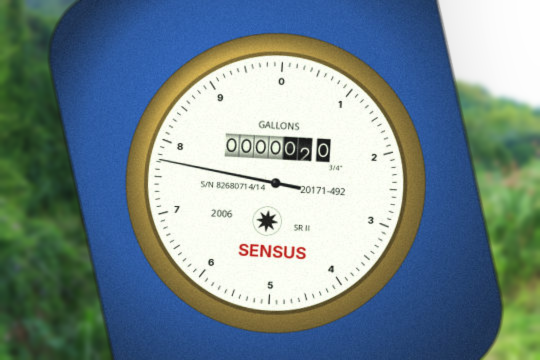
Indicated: value=17.7 unit=gal
